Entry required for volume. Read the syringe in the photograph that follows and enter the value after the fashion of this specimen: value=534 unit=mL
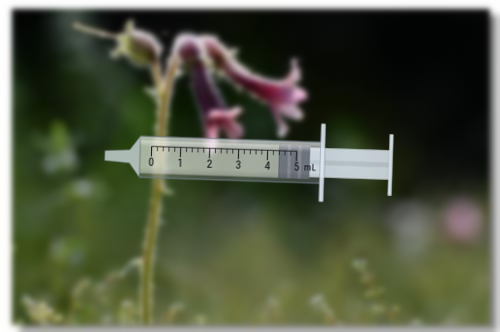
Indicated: value=4.4 unit=mL
